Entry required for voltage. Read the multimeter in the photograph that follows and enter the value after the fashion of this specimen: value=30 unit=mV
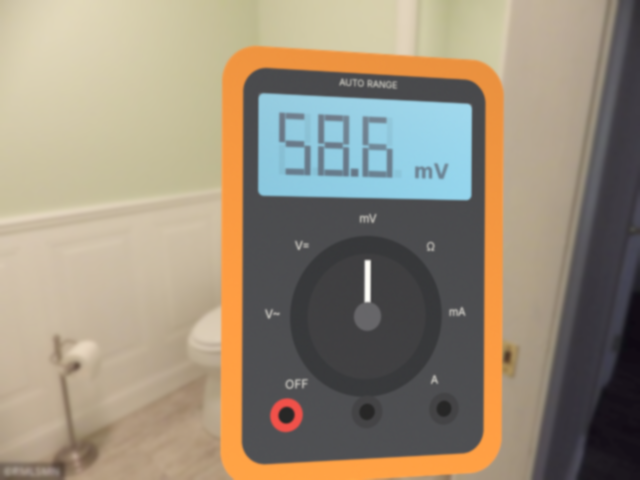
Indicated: value=58.6 unit=mV
